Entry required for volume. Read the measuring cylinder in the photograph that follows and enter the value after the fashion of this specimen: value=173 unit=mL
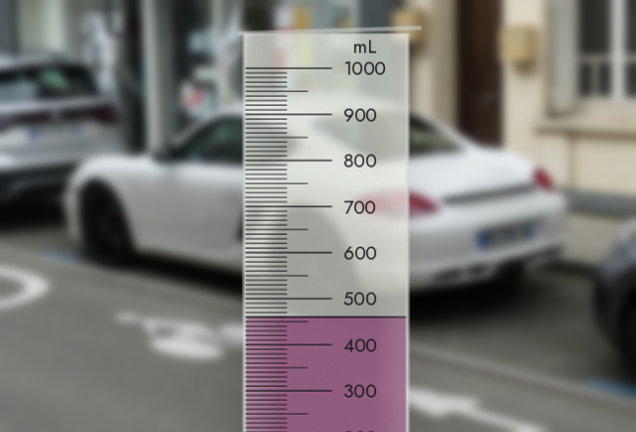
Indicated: value=460 unit=mL
